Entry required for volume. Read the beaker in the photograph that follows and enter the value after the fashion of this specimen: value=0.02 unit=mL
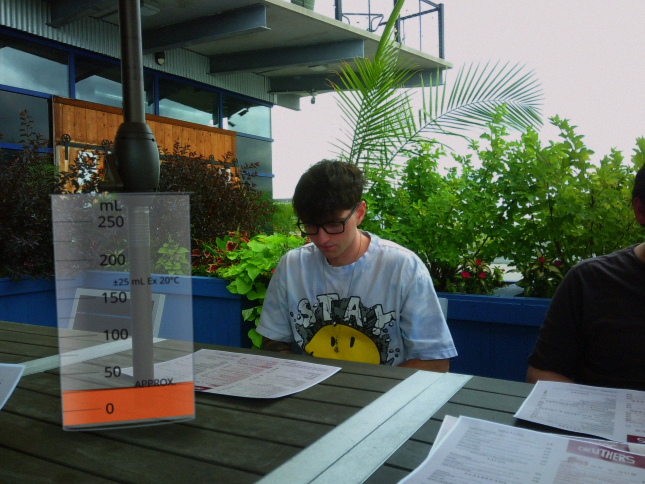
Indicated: value=25 unit=mL
